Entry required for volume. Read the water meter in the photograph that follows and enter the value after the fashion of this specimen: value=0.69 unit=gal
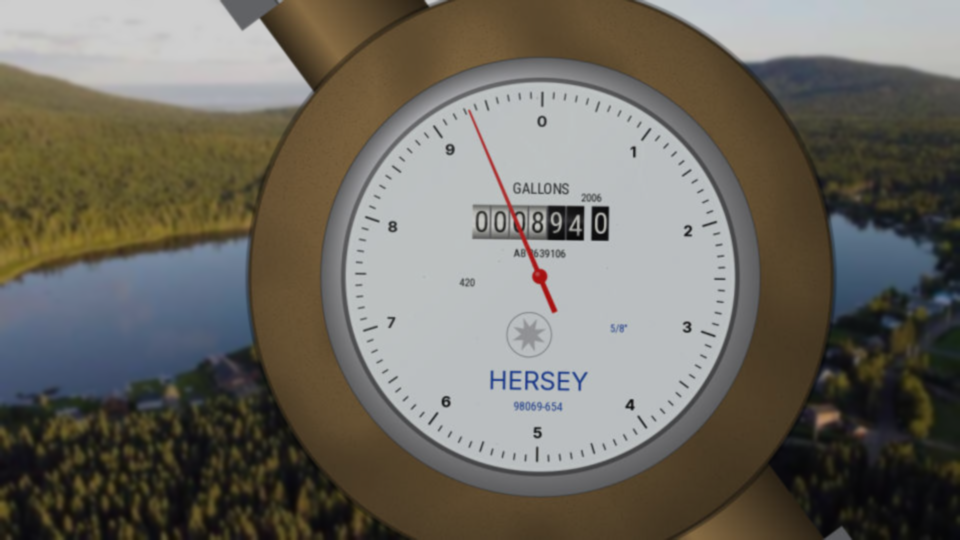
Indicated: value=8939.3 unit=gal
